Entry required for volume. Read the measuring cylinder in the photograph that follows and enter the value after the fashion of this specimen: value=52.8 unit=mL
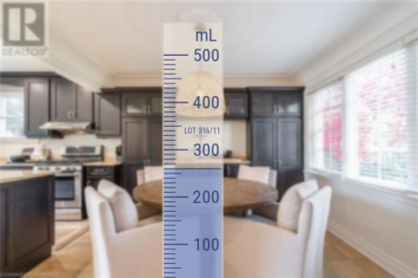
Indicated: value=260 unit=mL
